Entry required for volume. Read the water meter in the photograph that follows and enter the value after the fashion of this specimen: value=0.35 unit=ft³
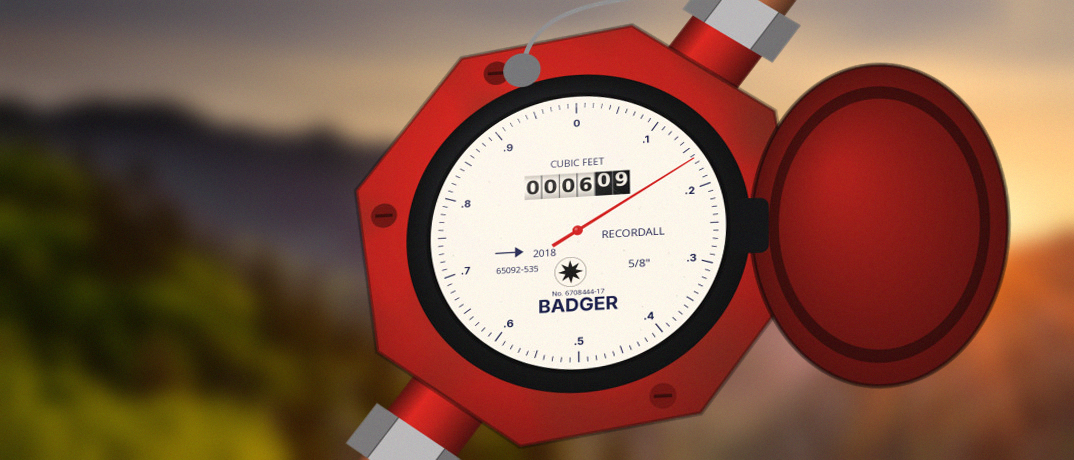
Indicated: value=609.16 unit=ft³
